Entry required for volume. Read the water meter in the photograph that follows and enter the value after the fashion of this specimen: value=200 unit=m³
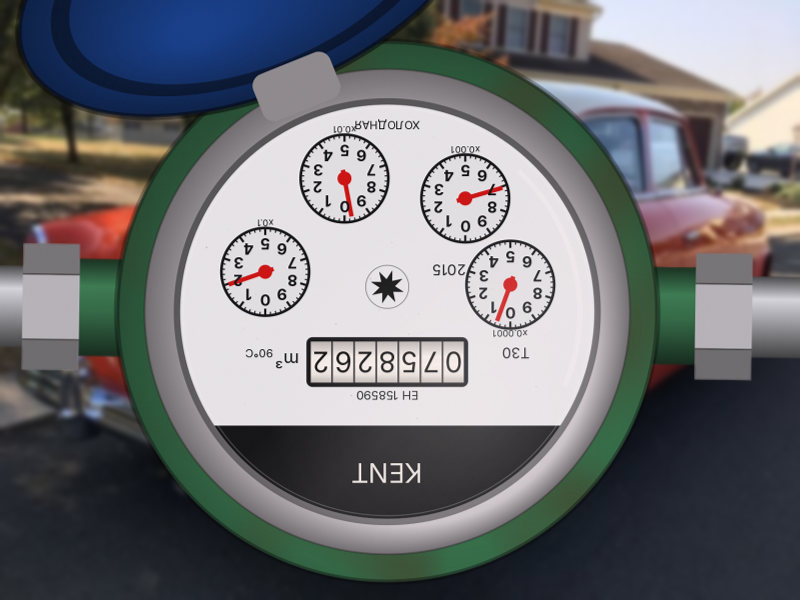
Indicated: value=758262.1970 unit=m³
